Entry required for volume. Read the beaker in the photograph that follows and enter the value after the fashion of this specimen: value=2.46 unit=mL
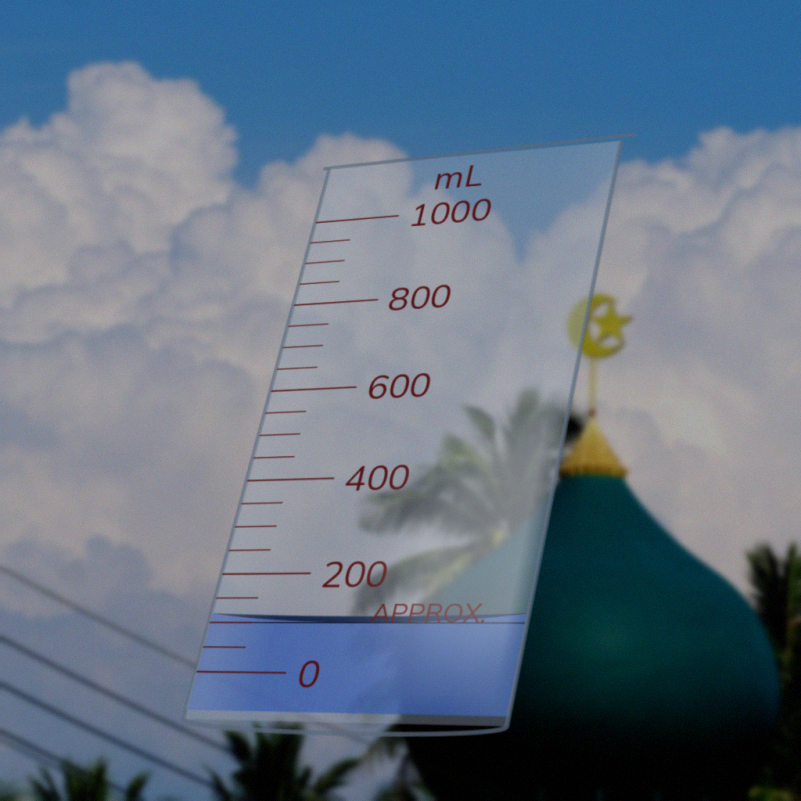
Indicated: value=100 unit=mL
